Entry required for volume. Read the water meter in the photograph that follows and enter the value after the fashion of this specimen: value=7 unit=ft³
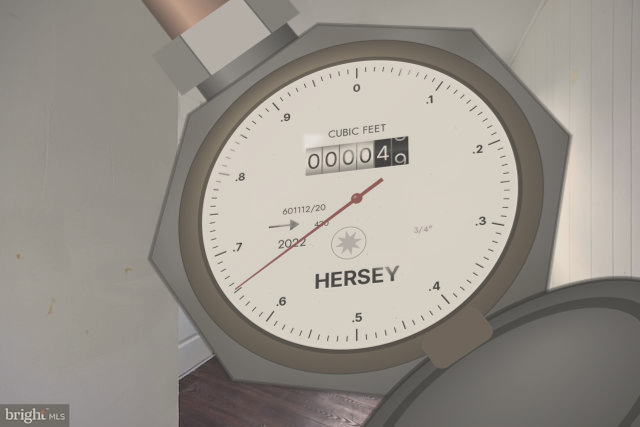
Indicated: value=48.65 unit=ft³
